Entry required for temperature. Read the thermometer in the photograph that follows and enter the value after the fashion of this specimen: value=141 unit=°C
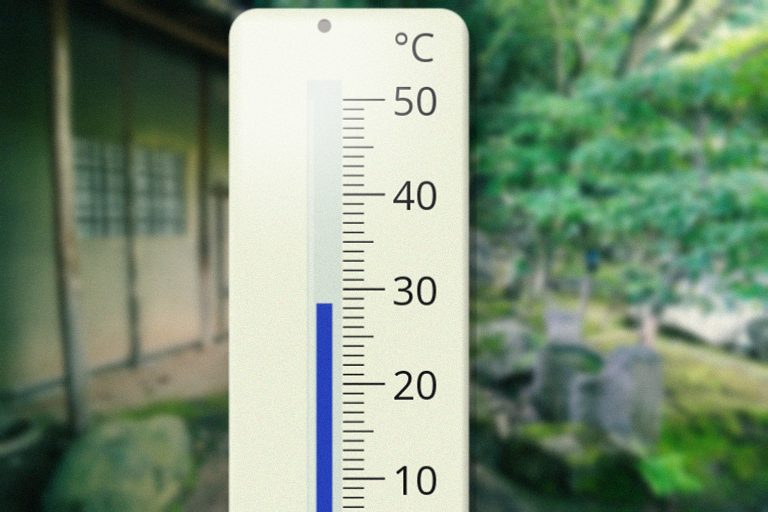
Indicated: value=28.5 unit=°C
